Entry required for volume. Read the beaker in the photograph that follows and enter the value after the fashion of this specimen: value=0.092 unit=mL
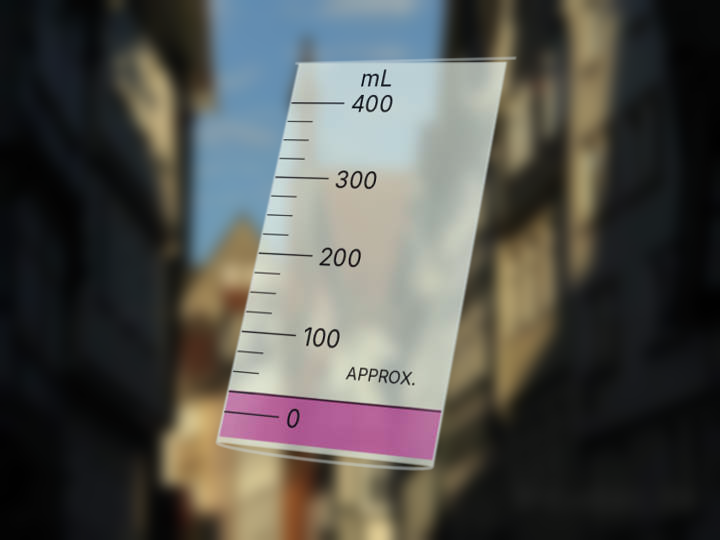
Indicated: value=25 unit=mL
